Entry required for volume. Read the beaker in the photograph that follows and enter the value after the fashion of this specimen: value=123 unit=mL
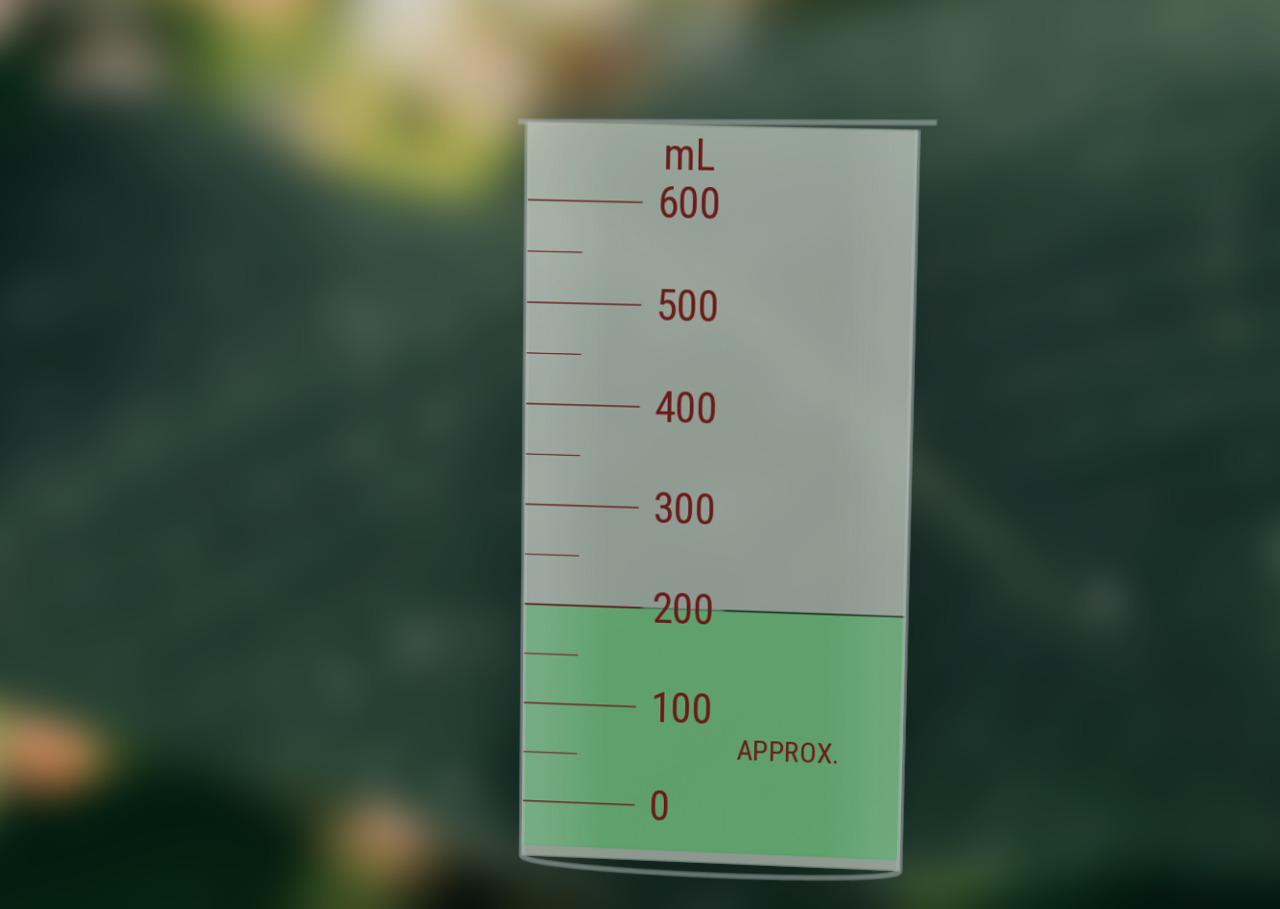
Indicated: value=200 unit=mL
